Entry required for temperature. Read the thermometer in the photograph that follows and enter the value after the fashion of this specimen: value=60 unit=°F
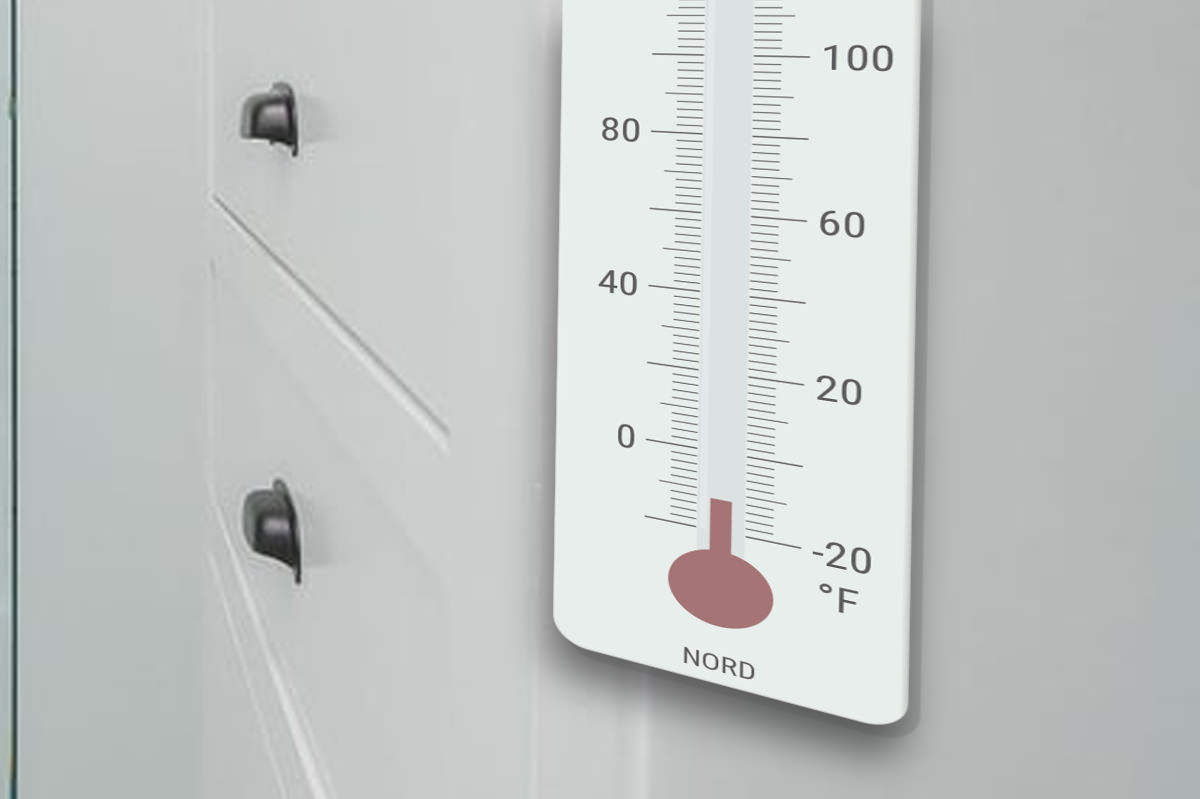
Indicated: value=-12 unit=°F
